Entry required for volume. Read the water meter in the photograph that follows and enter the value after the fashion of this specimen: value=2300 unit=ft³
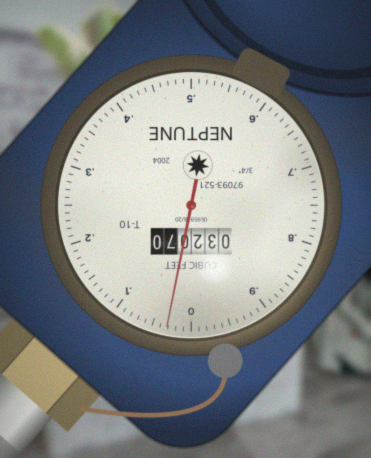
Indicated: value=32070.03 unit=ft³
